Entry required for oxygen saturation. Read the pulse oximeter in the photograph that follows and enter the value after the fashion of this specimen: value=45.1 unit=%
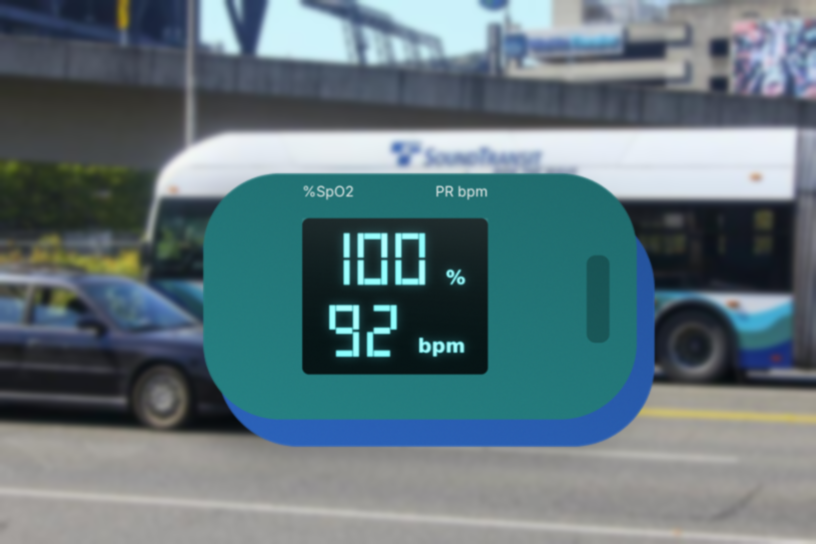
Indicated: value=100 unit=%
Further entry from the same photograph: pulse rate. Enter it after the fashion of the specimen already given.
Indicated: value=92 unit=bpm
